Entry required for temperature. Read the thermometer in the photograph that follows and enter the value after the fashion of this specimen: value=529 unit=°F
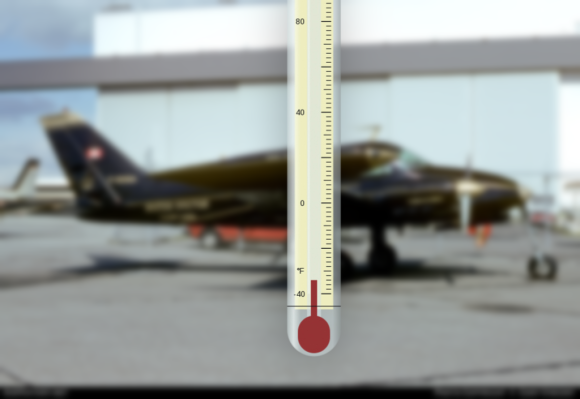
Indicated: value=-34 unit=°F
